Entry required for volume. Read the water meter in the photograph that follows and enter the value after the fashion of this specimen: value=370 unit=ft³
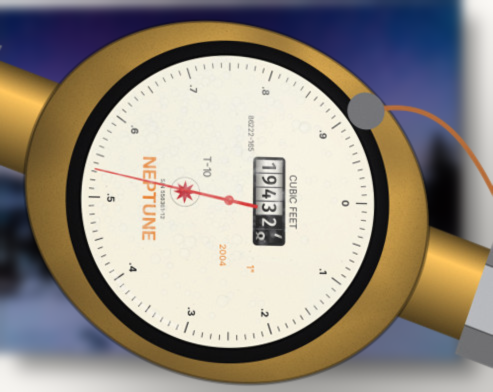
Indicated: value=194327.53 unit=ft³
